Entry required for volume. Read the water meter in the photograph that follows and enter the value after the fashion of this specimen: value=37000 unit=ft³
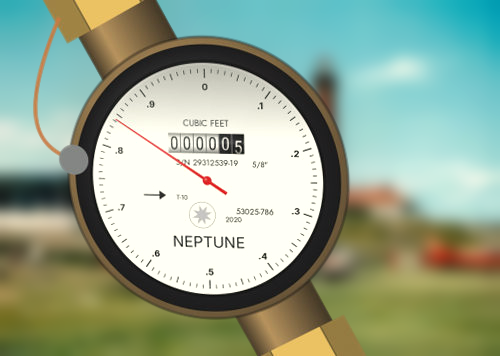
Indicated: value=4.84 unit=ft³
